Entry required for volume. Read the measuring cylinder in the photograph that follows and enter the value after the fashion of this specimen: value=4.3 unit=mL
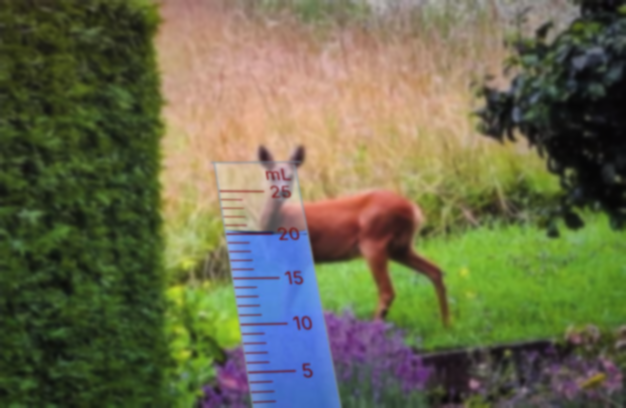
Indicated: value=20 unit=mL
